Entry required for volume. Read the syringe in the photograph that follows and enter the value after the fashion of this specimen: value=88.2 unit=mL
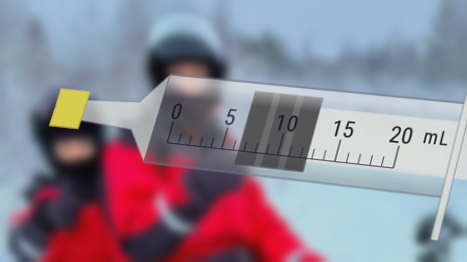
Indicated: value=6.5 unit=mL
